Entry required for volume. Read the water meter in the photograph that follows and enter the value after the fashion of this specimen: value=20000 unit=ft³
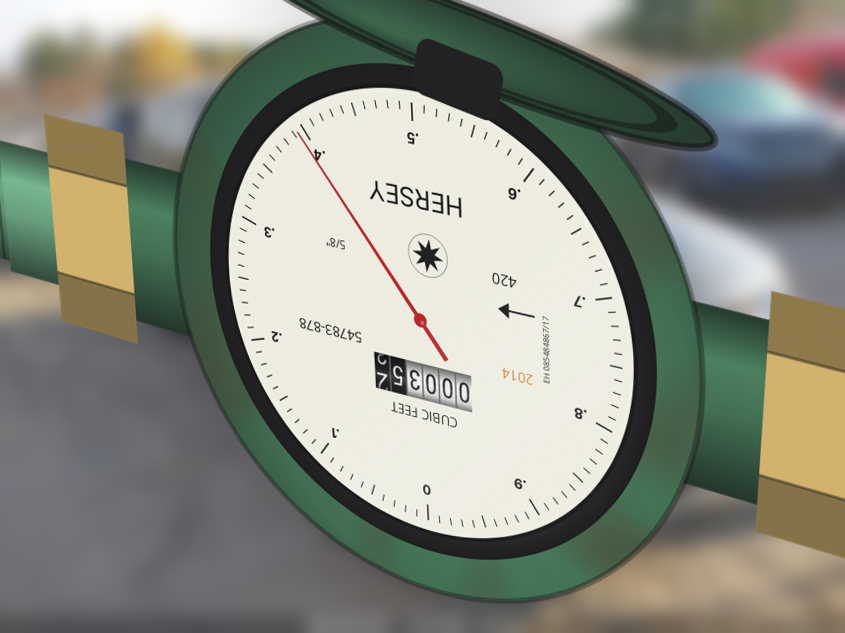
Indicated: value=352.39 unit=ft³
